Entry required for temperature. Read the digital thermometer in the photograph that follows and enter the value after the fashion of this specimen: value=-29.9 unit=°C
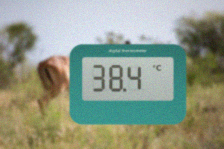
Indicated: value=38.4 unit=°C
